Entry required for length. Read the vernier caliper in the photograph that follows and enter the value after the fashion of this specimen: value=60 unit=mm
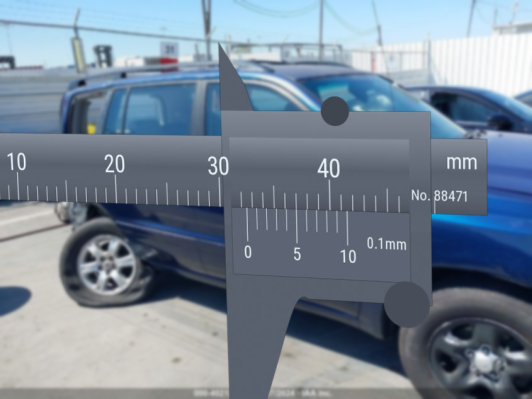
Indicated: value=32.5 unit=mm
